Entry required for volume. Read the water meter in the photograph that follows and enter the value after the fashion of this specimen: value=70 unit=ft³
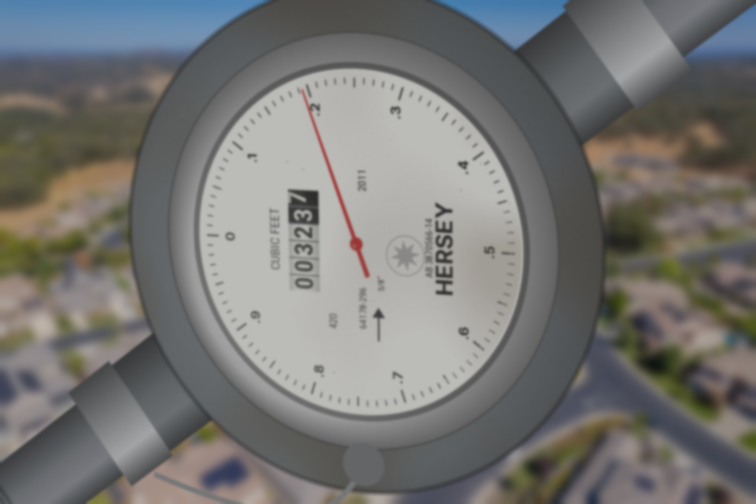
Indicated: value=3237.19 unit=ft³
